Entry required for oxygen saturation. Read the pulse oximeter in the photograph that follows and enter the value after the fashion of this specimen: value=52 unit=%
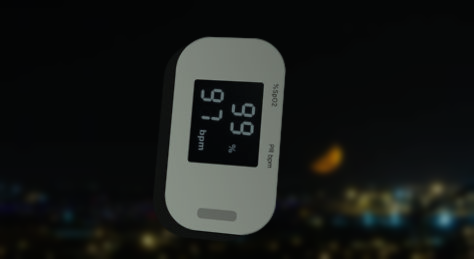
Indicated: value=99 unit=%
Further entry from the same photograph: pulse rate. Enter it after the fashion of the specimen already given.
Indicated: value=97 unit=bpm
